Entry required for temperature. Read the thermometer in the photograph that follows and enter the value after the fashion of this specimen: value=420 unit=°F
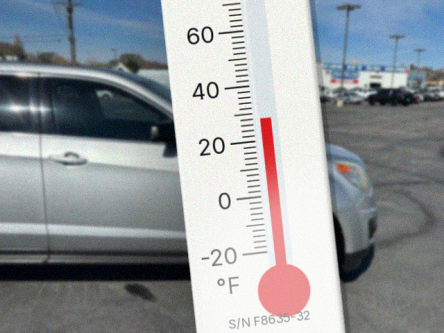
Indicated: value=28 unit=°F
